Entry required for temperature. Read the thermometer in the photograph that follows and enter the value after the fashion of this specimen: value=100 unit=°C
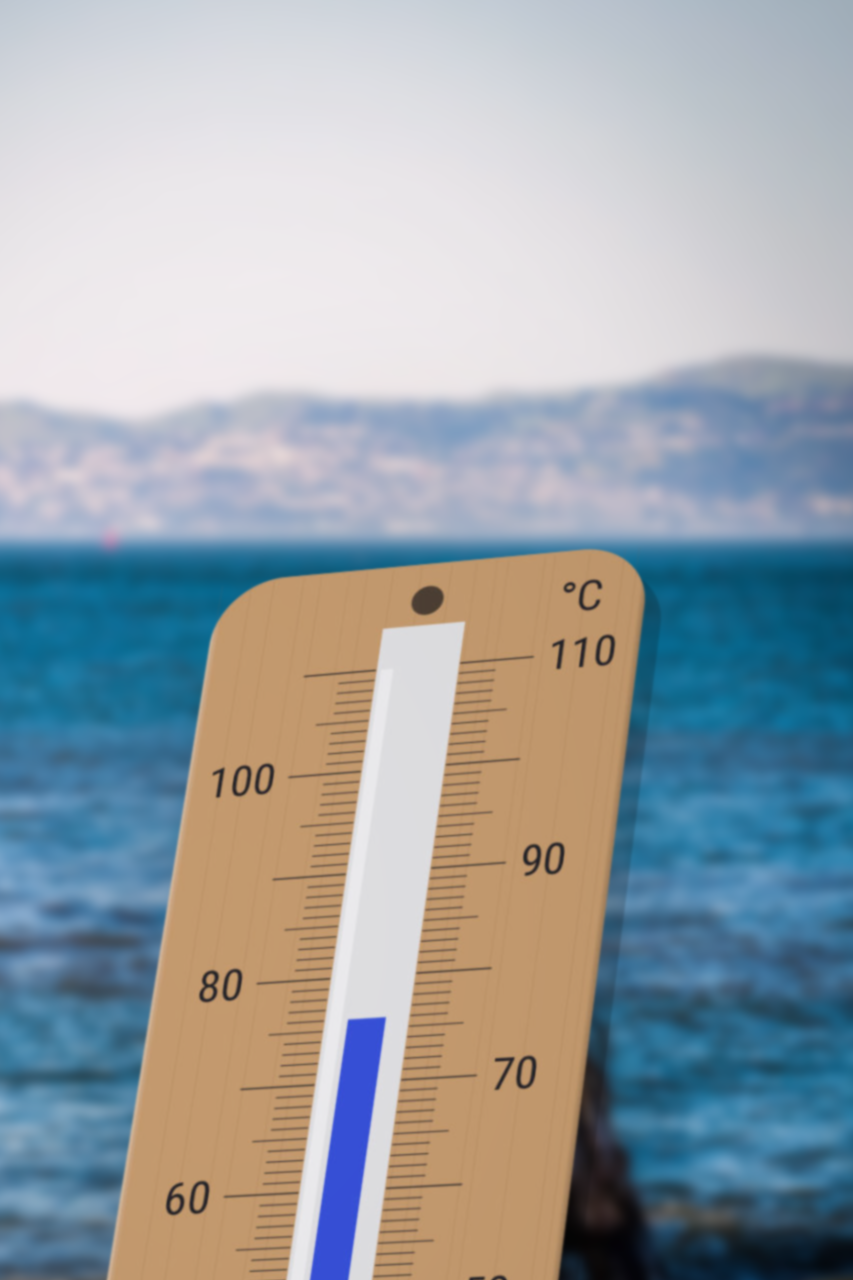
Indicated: value=76 unit=°C
